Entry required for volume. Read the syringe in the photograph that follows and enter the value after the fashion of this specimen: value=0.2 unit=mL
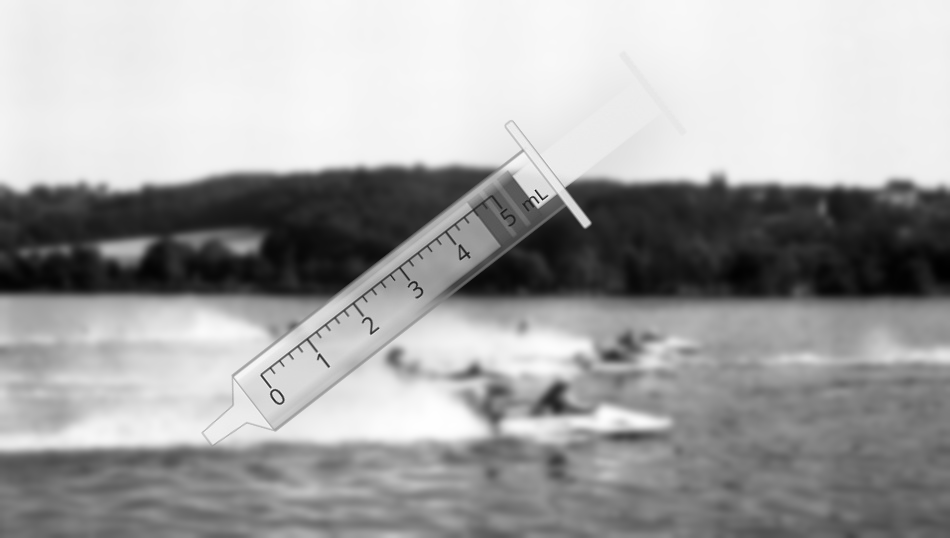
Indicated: value=4.6 unit=mL
